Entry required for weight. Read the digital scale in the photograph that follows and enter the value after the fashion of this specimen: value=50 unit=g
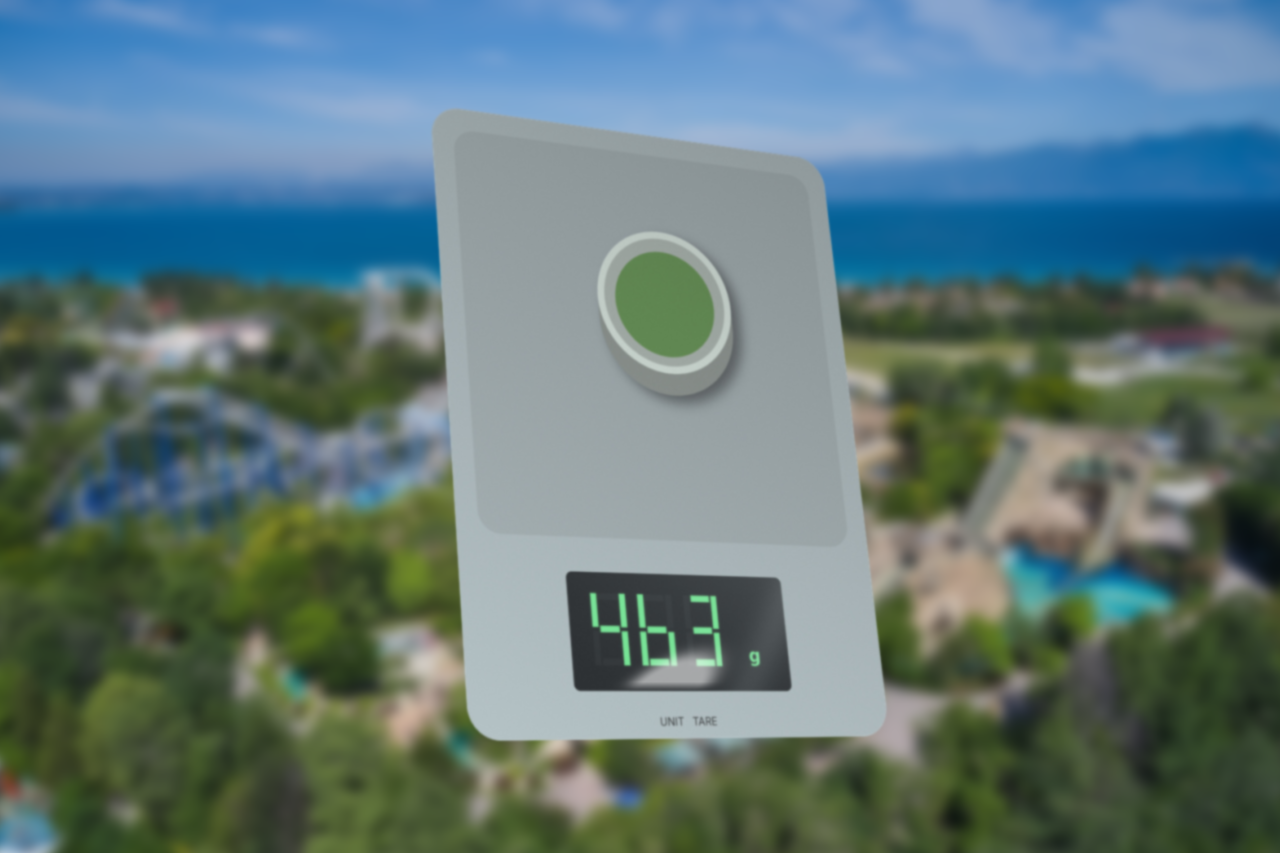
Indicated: value=463 unit=g
